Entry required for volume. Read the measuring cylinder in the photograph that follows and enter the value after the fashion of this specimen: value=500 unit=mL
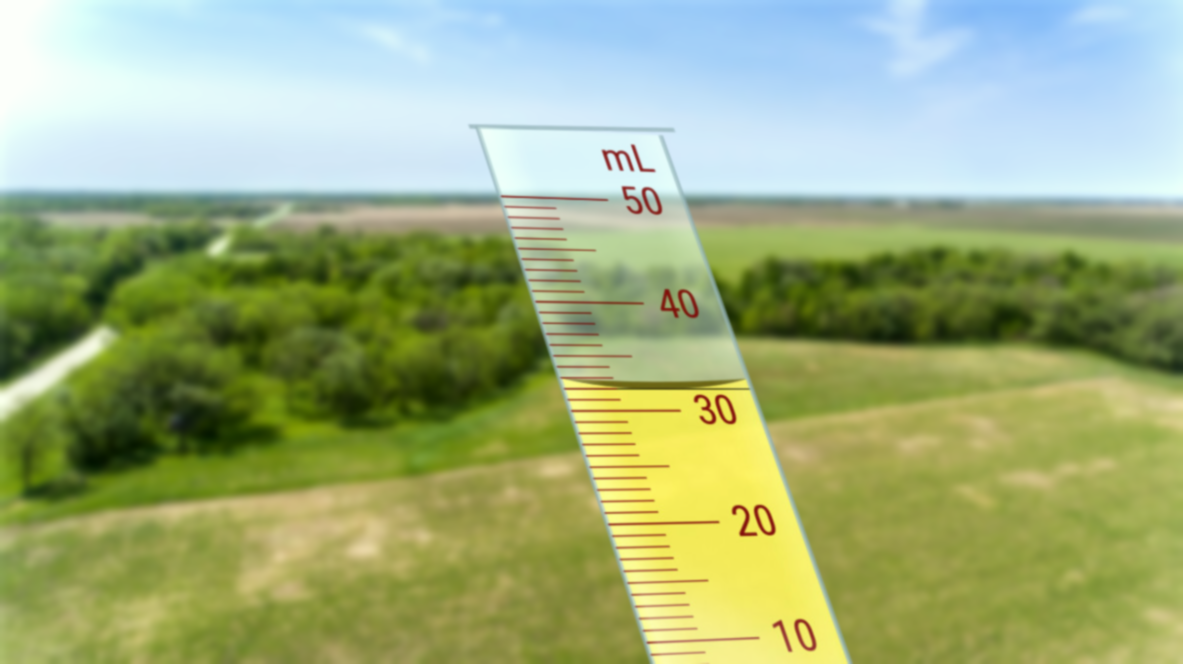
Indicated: value=32 unit=mL
